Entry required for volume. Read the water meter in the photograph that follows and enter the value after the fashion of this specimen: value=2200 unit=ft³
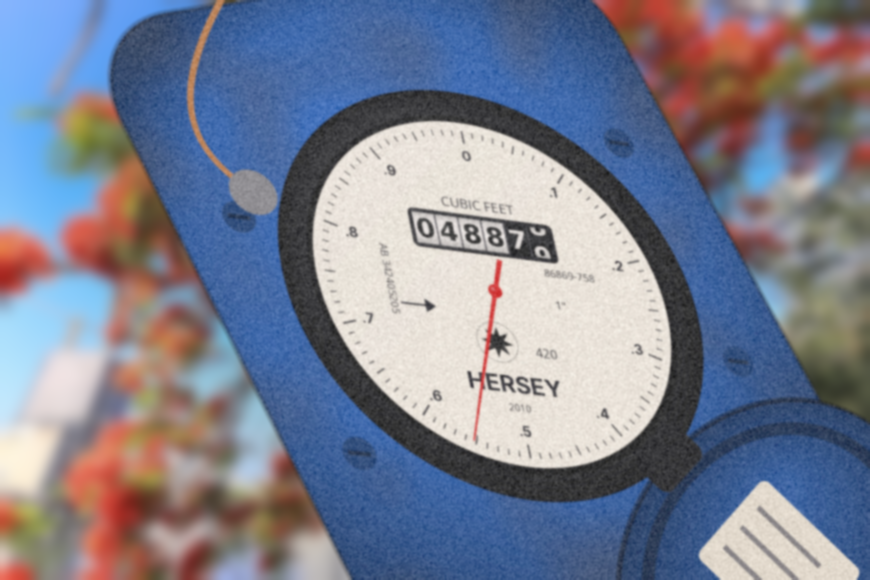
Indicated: value=48878.55 unit=ft³
